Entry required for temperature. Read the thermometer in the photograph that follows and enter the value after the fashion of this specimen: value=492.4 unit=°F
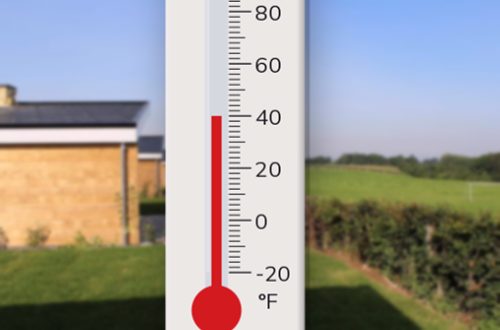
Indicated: value=40 unit=°F
